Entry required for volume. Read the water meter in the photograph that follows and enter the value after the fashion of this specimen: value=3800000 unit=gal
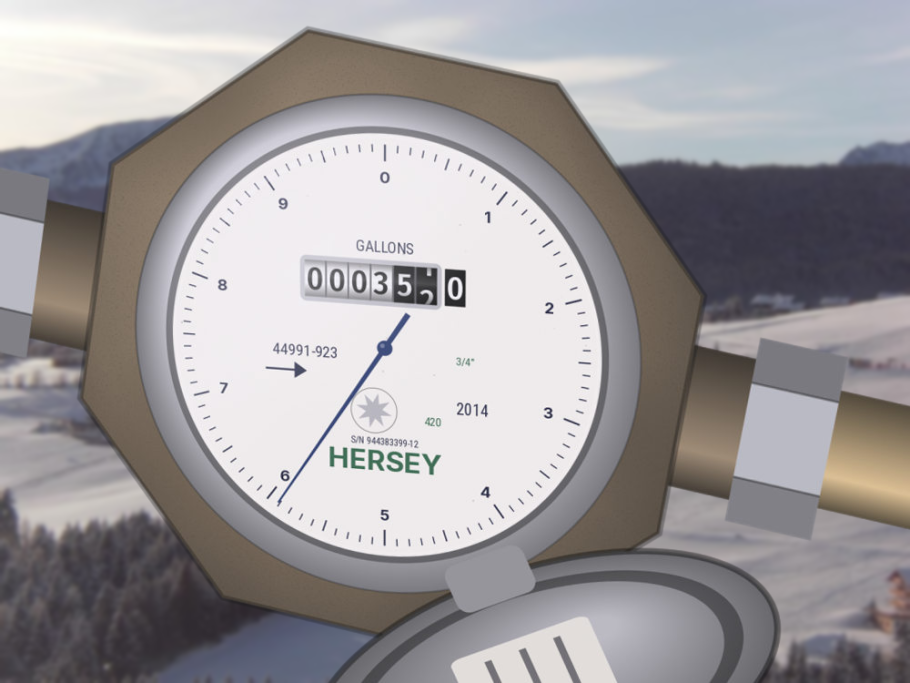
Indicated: value=3515.9 unit=gal
